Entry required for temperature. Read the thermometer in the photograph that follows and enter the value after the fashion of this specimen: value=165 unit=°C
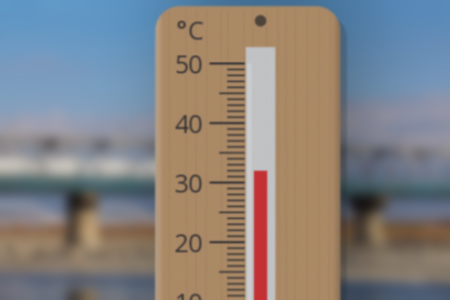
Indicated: value=32 unit=°C
